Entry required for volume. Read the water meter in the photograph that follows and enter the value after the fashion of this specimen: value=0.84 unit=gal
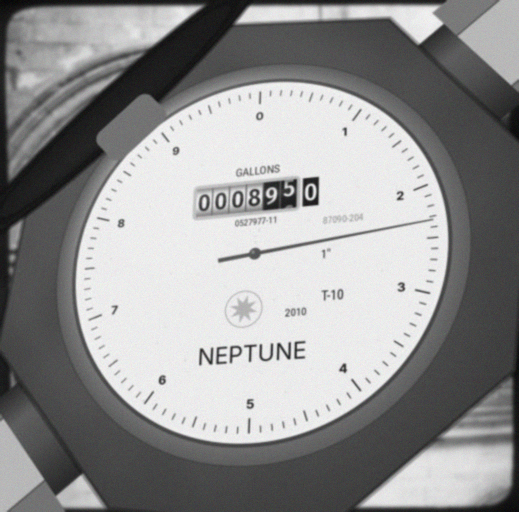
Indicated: value=8952.3 unit=gal
